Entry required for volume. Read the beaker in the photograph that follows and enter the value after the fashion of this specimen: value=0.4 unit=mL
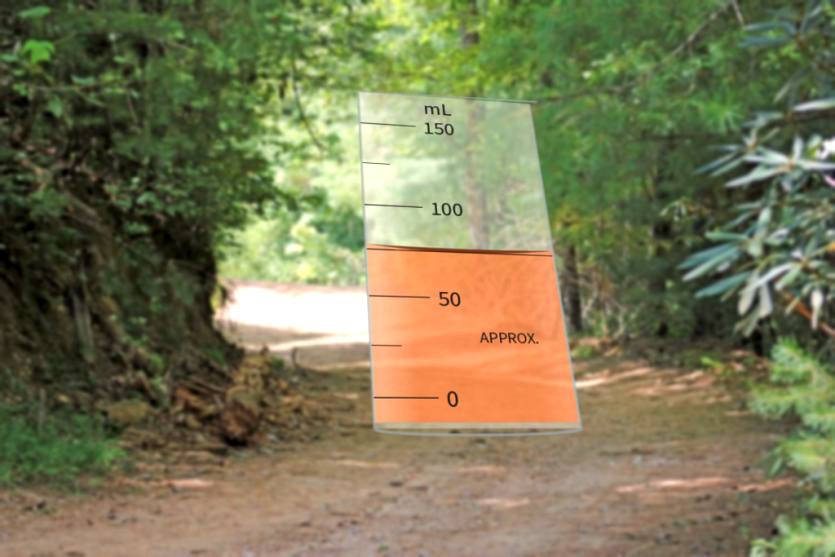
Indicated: value=75 unit=mL
